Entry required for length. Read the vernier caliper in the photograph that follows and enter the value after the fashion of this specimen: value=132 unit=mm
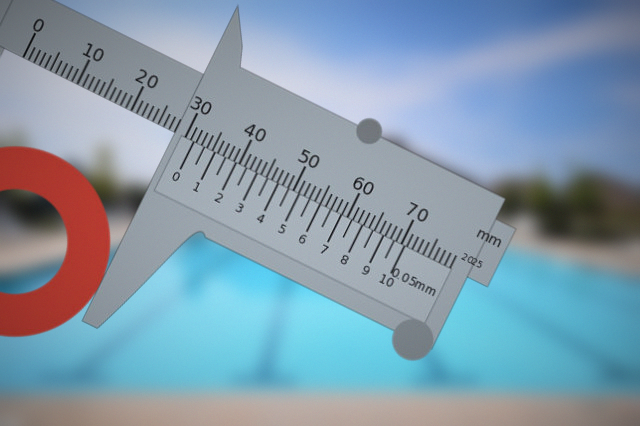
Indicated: value=31.6 unit=mm
